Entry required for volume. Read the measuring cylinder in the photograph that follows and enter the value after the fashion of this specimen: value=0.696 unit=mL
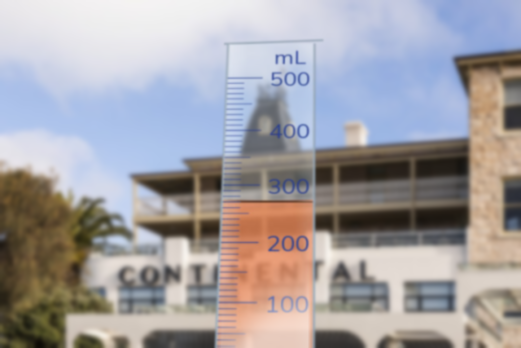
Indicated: value=270 unit=mL
